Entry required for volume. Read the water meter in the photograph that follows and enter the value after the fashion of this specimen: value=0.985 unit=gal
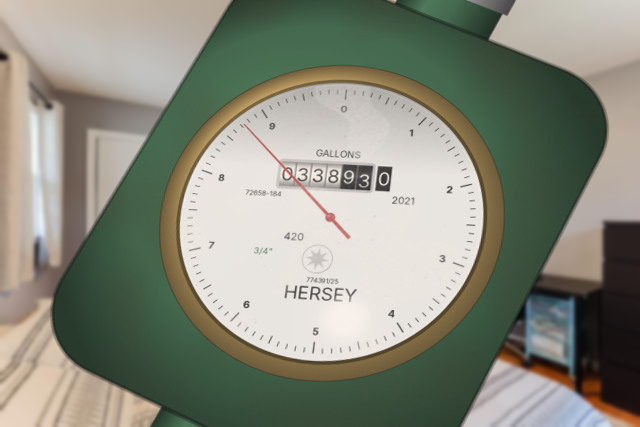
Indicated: value=338928.7 unit=gal
